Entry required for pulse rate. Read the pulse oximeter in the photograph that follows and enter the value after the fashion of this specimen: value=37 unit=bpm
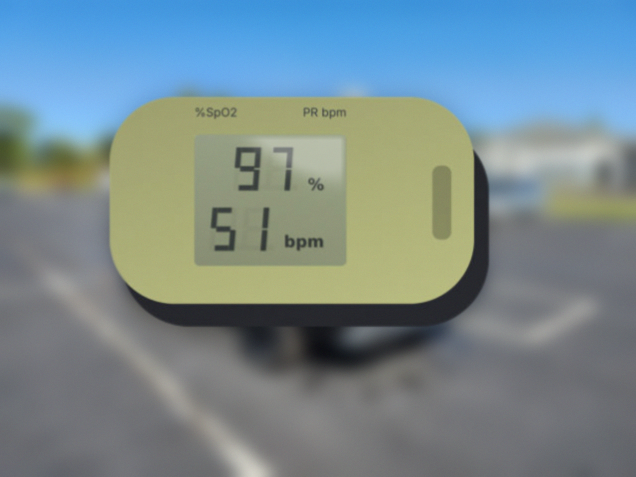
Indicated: value=51 unit=bpm
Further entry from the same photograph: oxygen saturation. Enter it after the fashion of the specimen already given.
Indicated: value=97 unit=%
